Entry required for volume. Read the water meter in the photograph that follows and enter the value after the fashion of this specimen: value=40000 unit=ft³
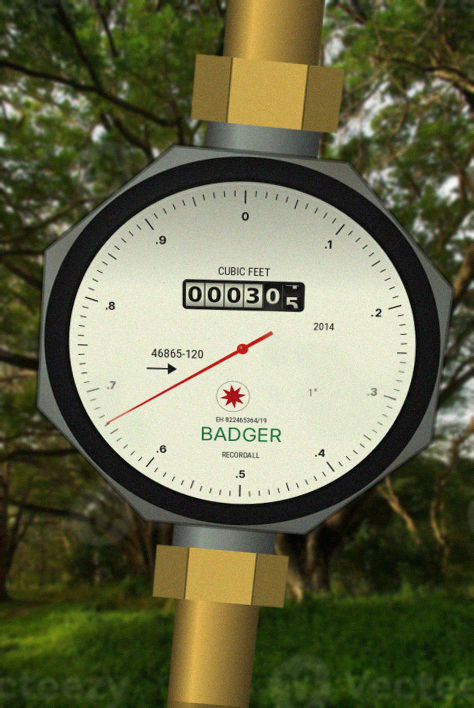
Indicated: value=304.66 unit=ft³
